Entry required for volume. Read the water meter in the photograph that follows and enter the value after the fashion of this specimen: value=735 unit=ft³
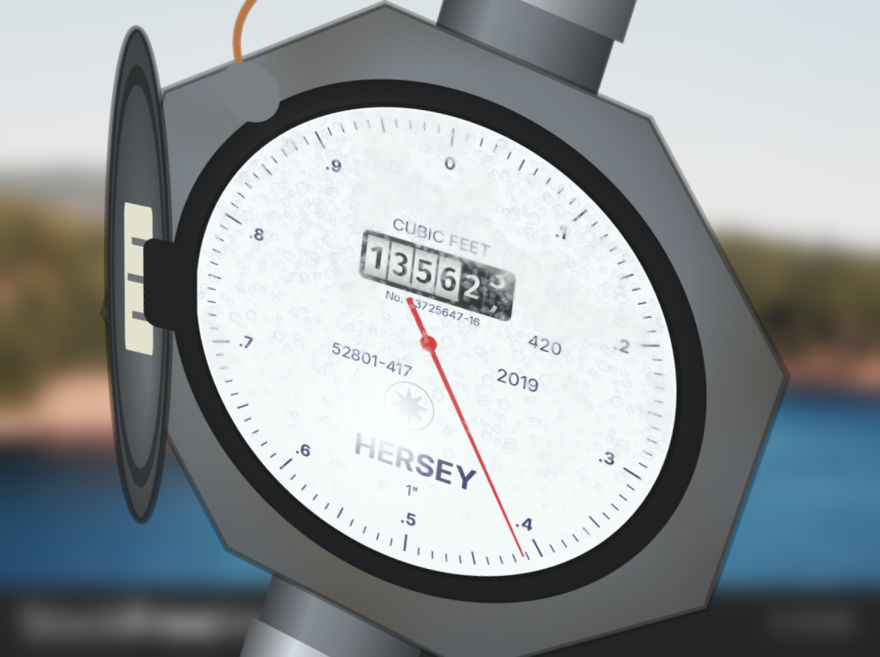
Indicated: value=135623.41 unit=ft³
